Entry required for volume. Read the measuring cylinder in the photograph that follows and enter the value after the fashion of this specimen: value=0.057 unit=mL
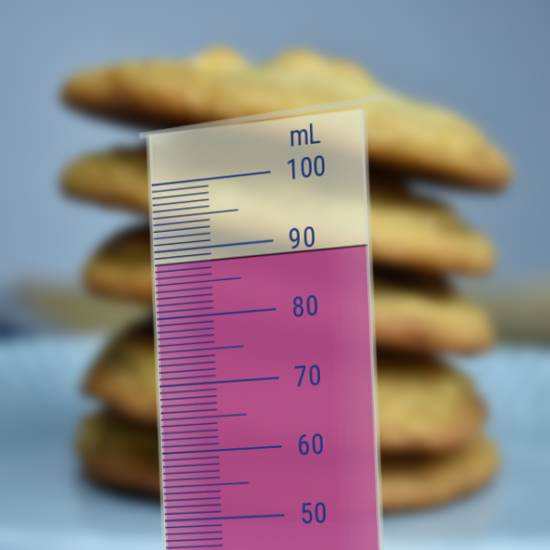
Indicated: value=88 unit=mL
